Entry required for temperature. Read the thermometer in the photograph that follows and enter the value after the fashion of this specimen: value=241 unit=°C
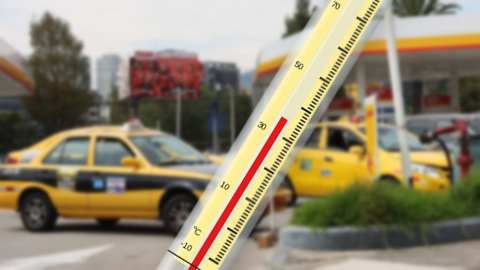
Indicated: value=35 unit=°C
